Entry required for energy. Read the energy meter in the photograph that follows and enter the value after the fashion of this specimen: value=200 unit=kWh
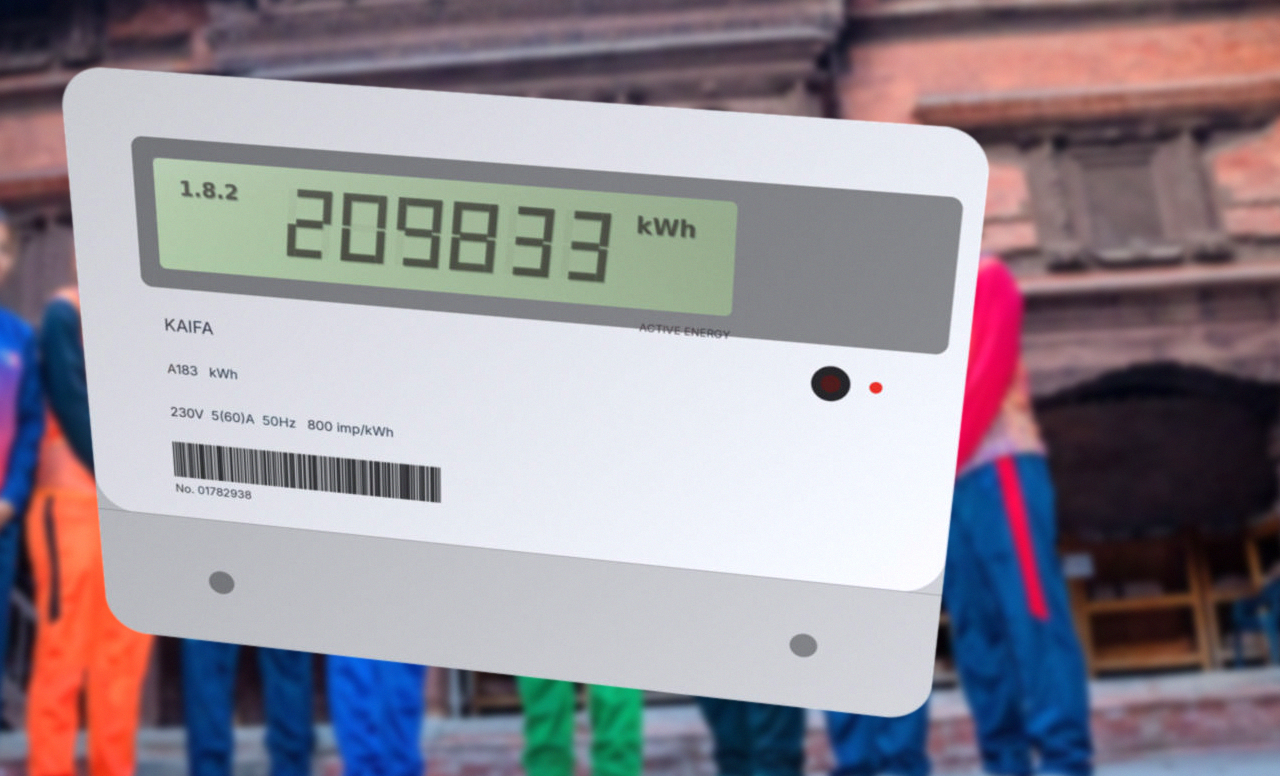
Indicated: value=209833 unit=kWh
